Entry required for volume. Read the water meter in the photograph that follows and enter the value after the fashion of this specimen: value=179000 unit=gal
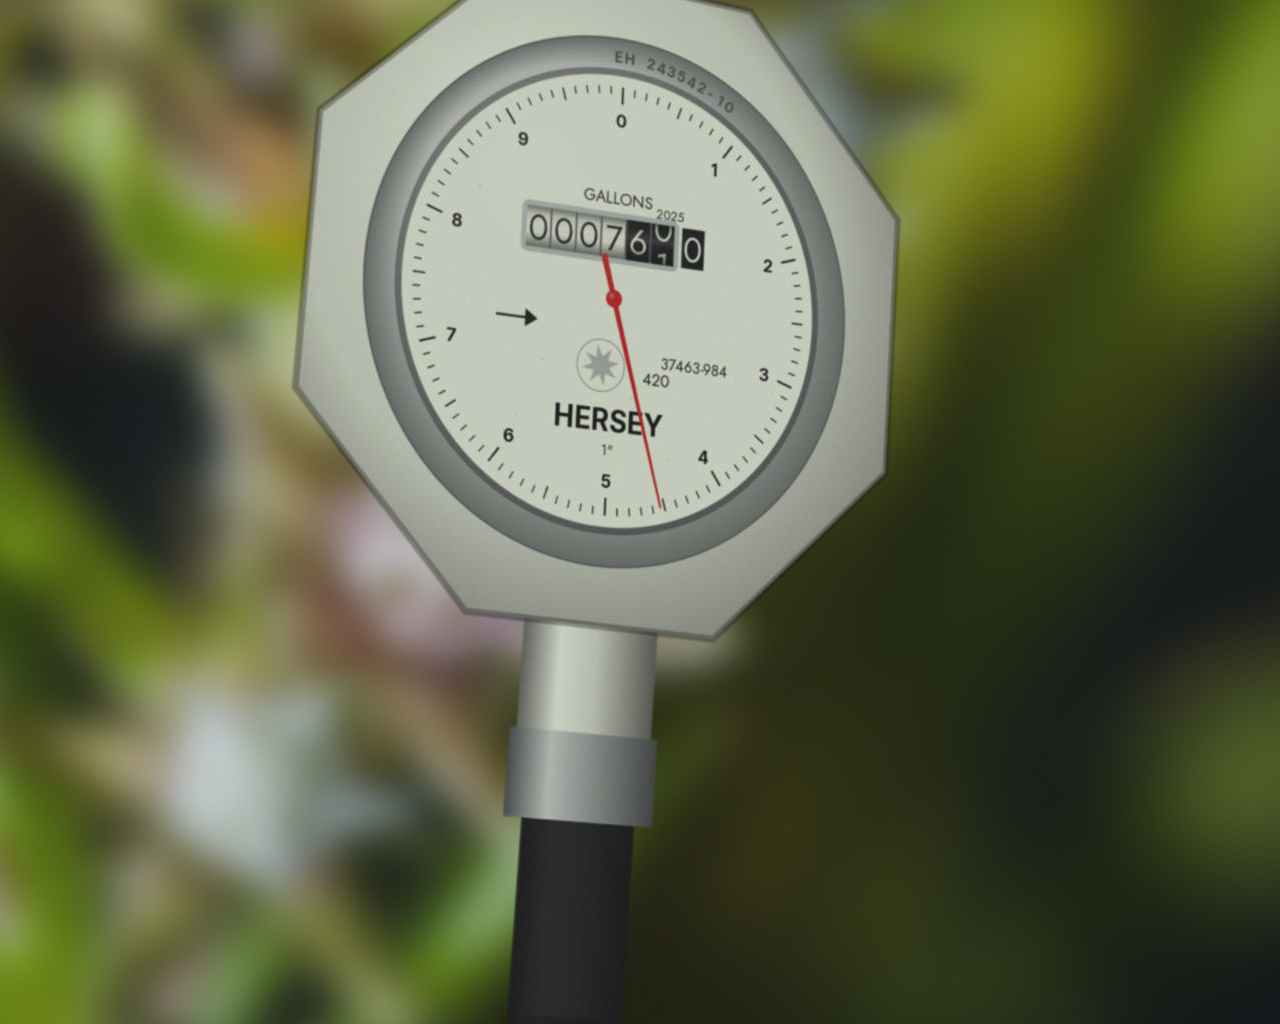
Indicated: value=7604.5 unit=gal
